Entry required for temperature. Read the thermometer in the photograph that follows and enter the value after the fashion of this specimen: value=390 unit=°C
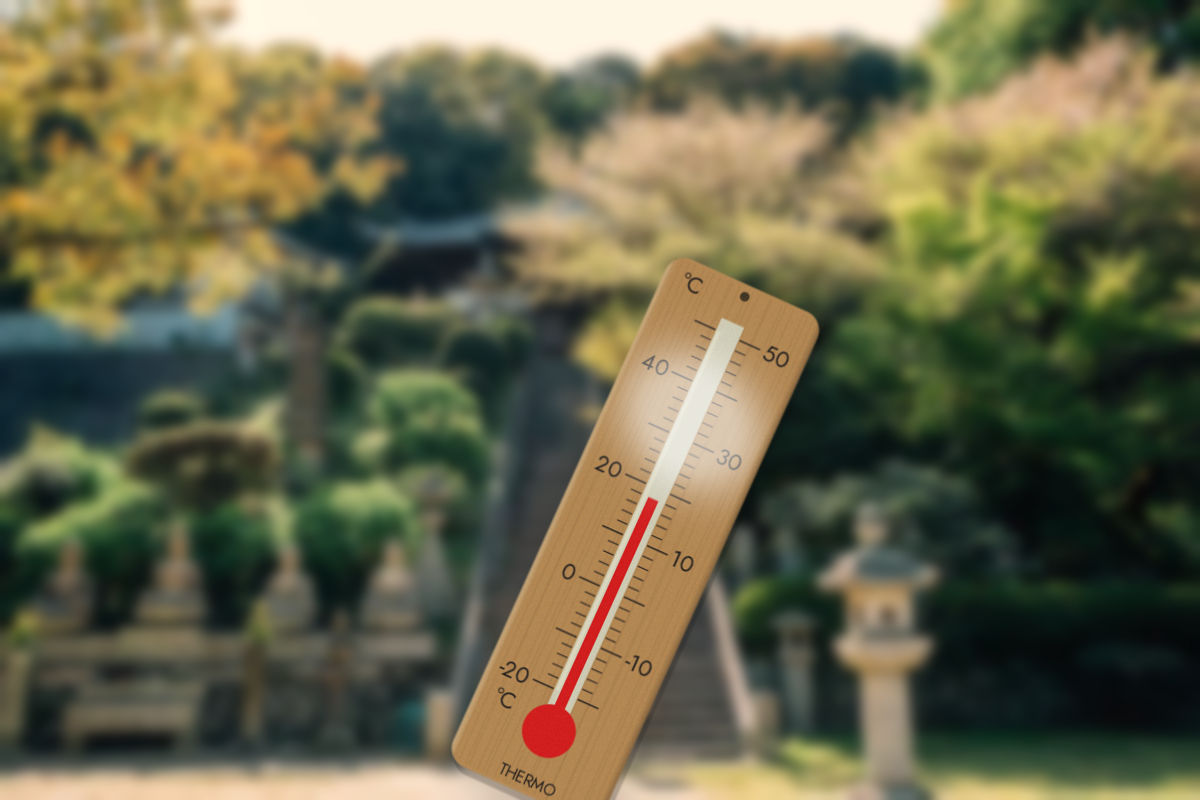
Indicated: value=18 unit=°C
